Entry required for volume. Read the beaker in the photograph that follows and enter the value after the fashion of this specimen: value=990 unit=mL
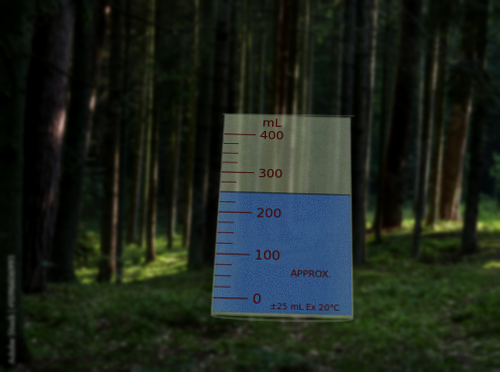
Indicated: value=250 unit=mL
